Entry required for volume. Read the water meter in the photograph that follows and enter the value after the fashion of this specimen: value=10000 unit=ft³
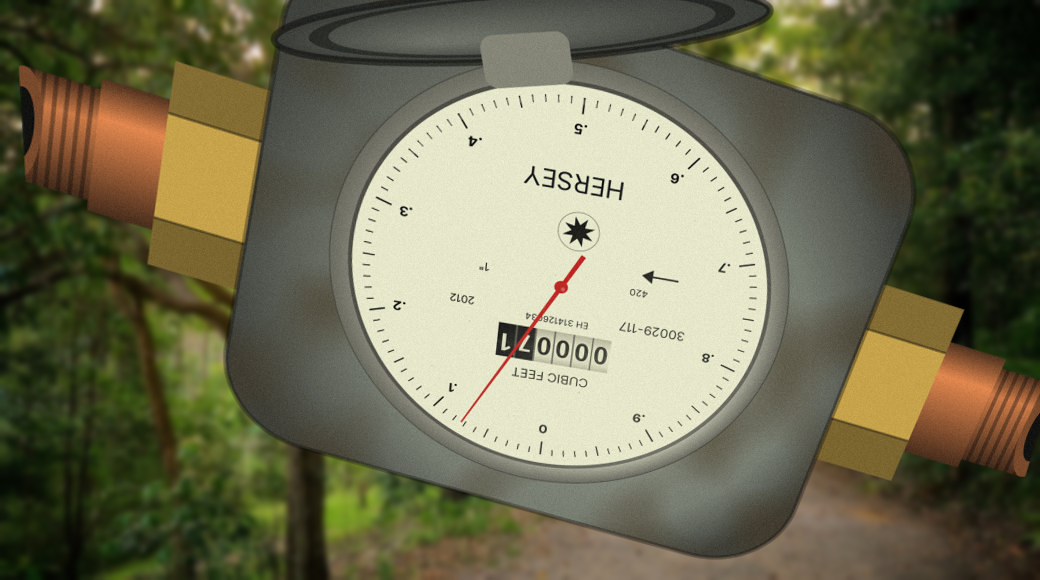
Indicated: value=71.07 unit=ft³
